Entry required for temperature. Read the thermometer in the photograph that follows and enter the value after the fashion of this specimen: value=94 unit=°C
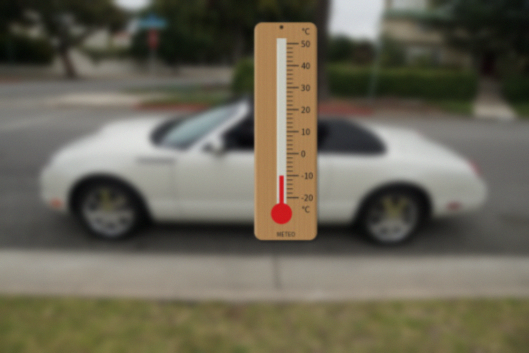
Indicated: value=-10 unit=°C
